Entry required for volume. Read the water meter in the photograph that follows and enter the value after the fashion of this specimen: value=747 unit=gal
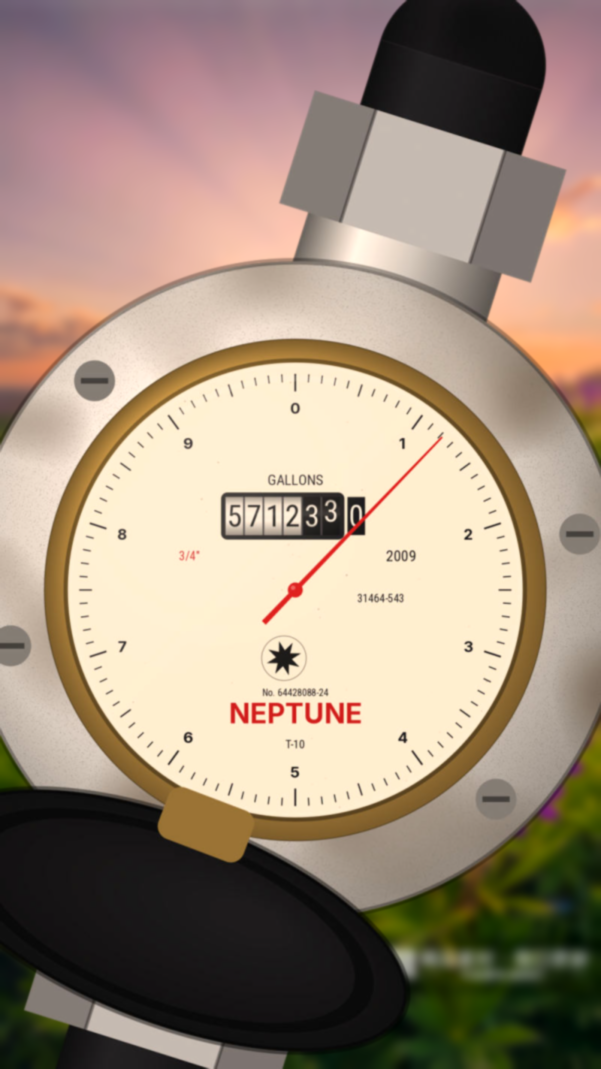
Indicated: value=5712331.2 unit=gal
